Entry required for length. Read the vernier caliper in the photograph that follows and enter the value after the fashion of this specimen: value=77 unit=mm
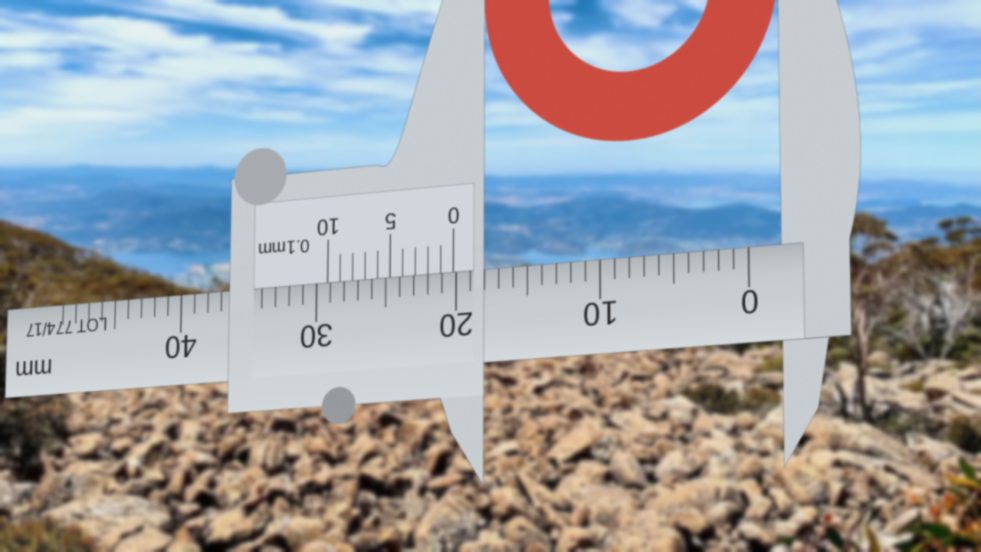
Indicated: value=20.2 unit=mm
